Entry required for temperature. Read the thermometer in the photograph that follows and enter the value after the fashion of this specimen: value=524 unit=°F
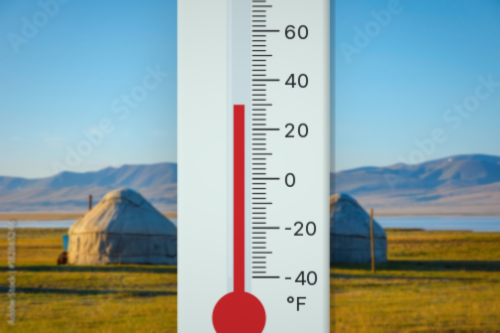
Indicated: value=30 unit=°F
